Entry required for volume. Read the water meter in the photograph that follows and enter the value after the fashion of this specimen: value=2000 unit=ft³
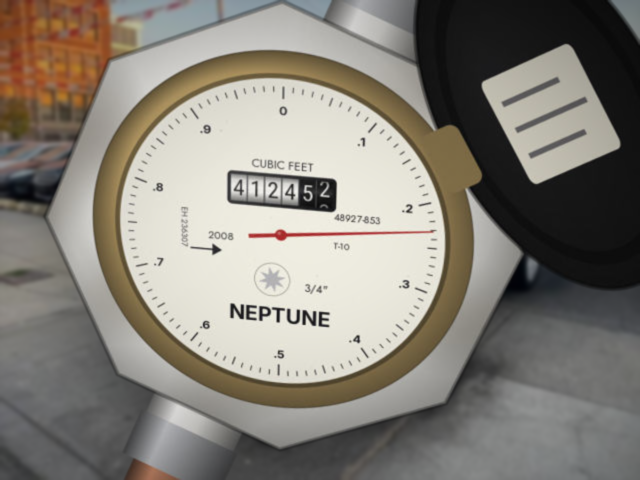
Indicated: value=412452.23 unit=ft³
